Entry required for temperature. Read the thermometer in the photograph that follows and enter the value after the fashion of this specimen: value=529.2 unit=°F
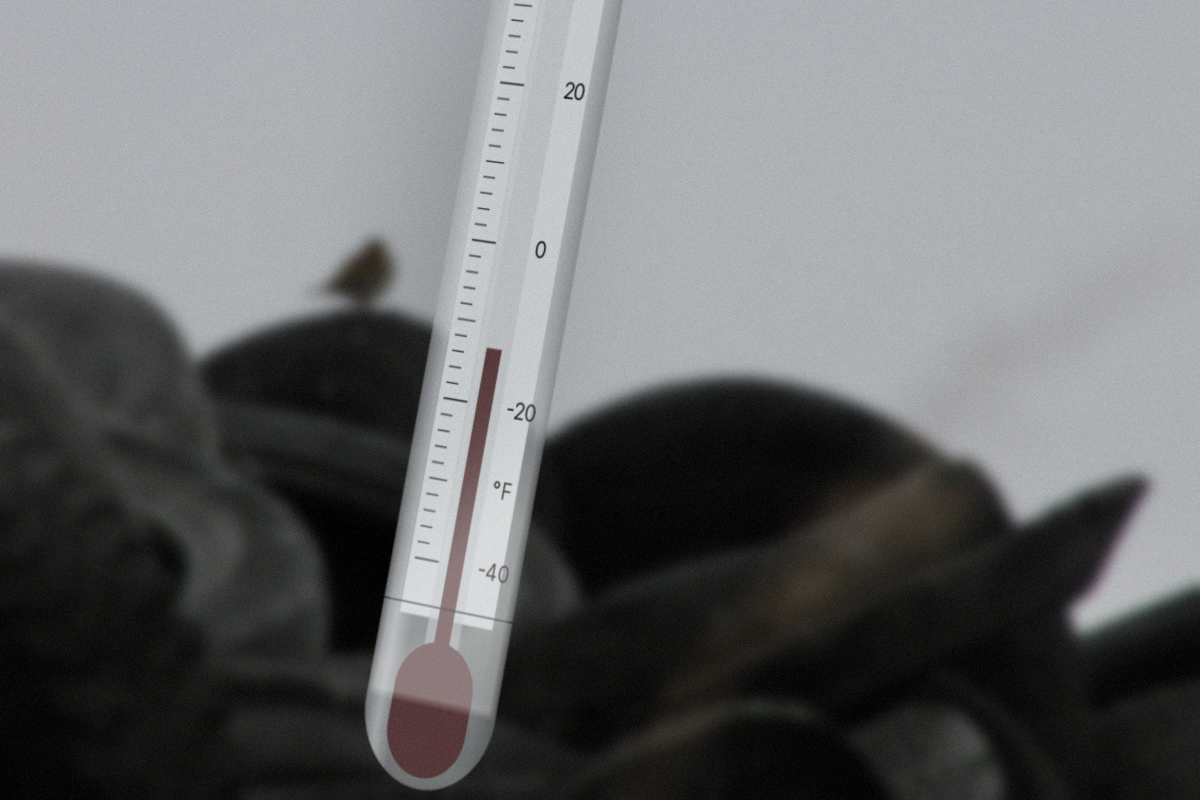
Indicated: value=-13 unit=°F
